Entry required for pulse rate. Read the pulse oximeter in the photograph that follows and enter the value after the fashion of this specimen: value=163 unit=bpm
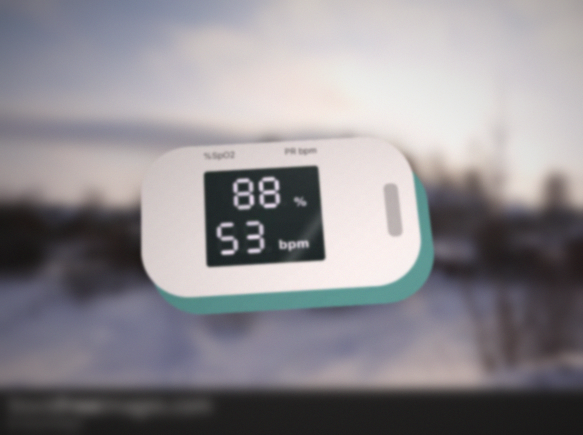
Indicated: value=53 unit=bpm
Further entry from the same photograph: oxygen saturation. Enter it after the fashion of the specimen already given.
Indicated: value=88 unit=%
